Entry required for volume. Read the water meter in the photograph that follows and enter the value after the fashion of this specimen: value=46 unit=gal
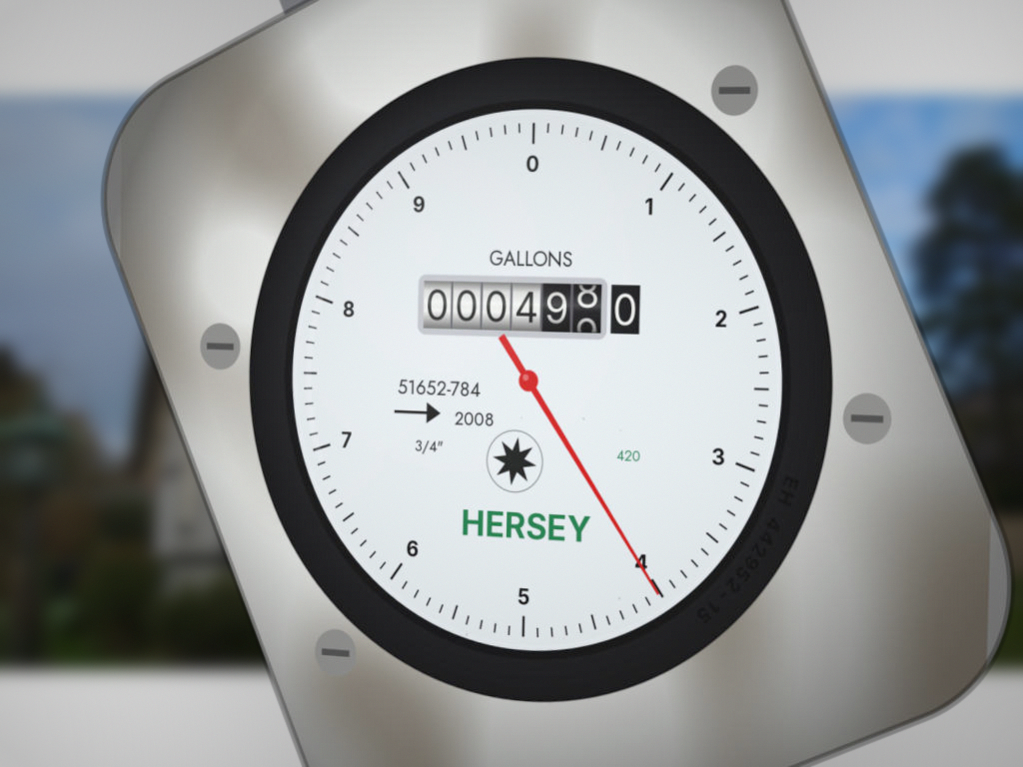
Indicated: value=4984.0 unit=gal
